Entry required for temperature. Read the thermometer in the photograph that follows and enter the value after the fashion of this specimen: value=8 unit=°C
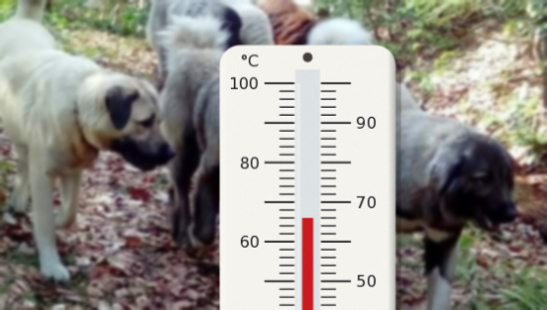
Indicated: value=66 unit=°C
